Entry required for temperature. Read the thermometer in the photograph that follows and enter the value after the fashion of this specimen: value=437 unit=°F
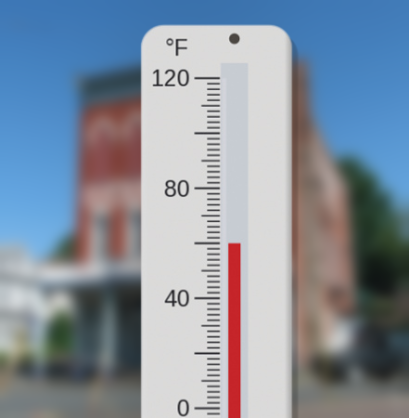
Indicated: value=60 unit=°F
